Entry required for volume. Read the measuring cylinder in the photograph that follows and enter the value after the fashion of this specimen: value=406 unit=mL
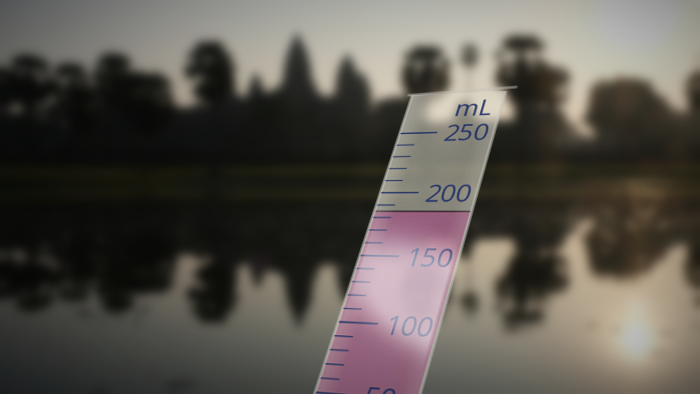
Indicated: value=185 unit=mL
